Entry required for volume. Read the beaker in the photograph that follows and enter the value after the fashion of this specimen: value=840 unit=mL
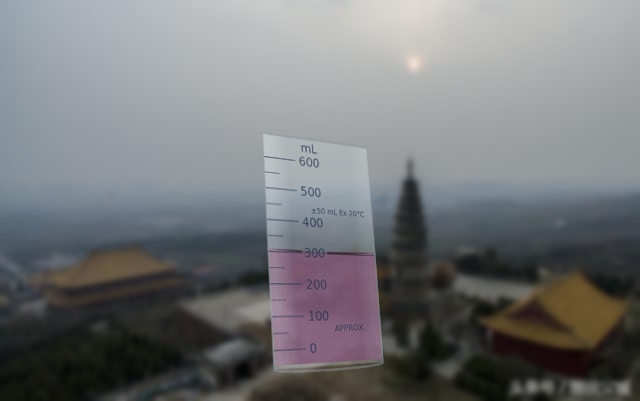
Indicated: value=300 unit=mL
